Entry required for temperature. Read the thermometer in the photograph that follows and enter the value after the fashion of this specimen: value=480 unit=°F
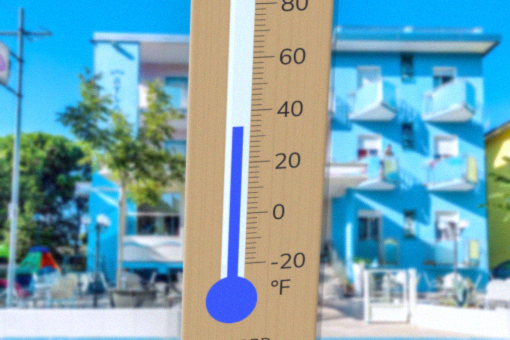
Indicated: value=34 unit=°F
